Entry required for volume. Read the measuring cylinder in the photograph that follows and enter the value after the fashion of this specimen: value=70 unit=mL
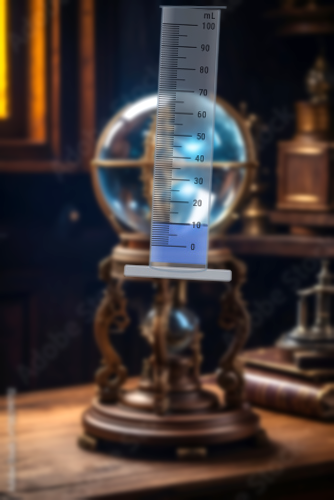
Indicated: value=10 unit=mL
